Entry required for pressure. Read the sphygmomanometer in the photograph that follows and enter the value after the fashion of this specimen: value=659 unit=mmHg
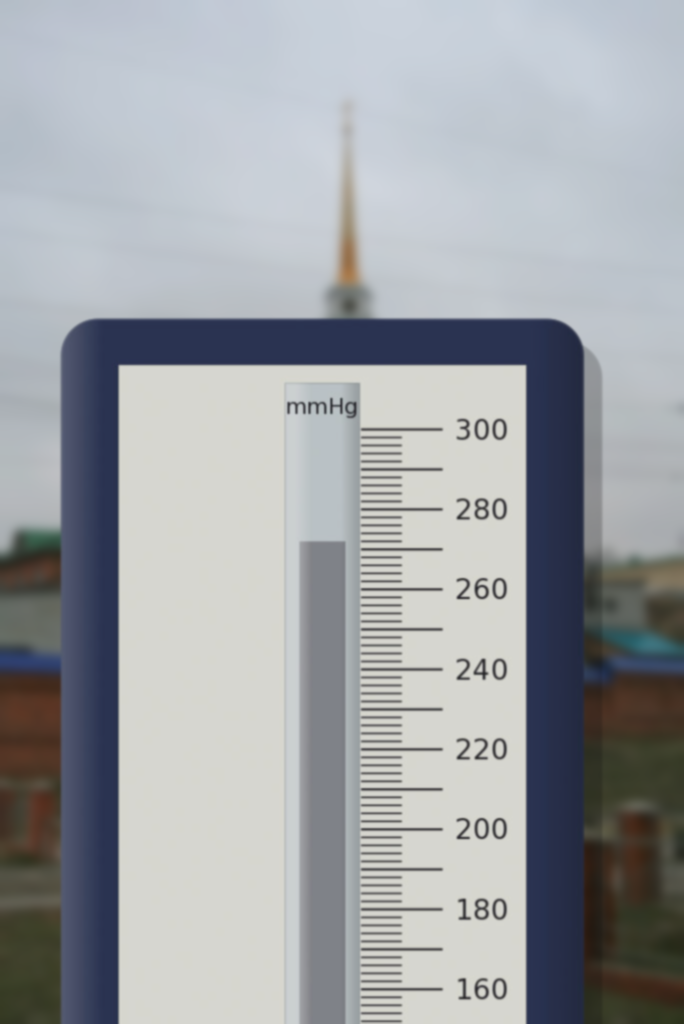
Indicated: value=272 unit=mmHg
